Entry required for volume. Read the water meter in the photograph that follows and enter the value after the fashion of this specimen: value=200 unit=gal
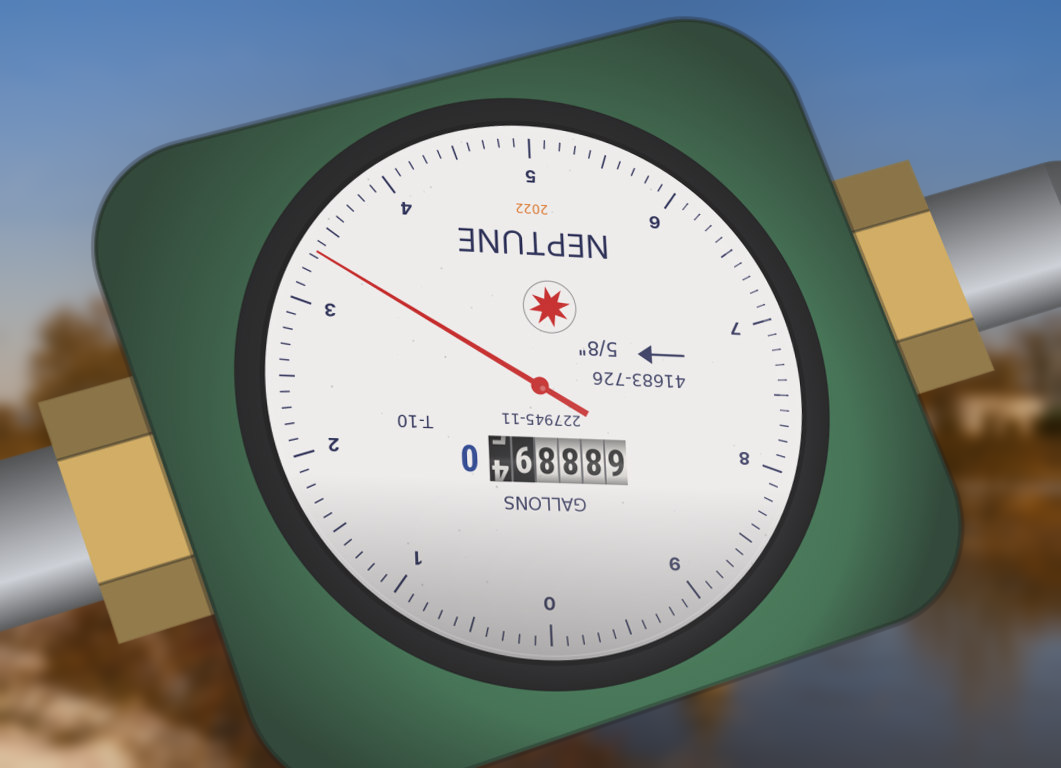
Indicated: value=6888943.3 unit=gal
